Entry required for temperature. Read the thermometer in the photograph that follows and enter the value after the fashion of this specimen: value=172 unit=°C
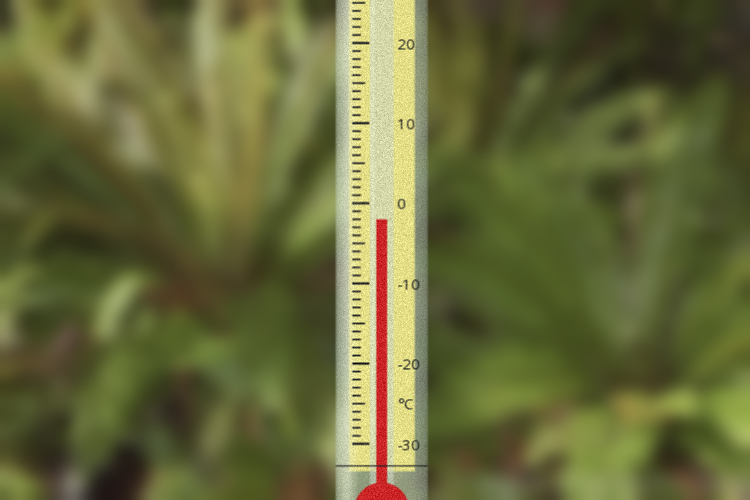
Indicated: value=-2 unit=°C
